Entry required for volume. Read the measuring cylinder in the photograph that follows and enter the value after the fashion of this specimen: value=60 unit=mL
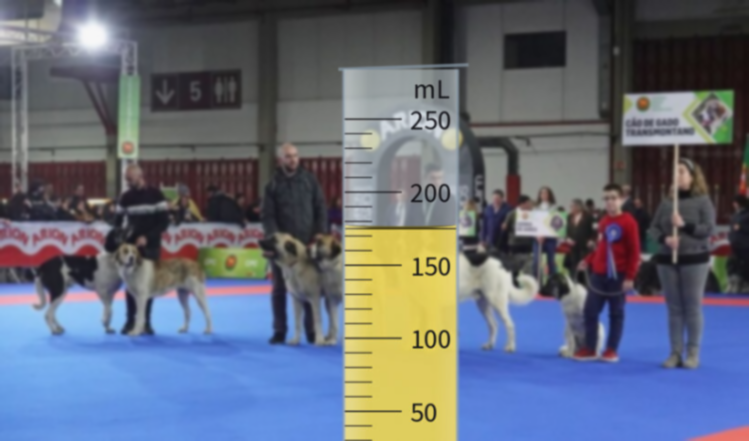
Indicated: value=175 unit=mL
